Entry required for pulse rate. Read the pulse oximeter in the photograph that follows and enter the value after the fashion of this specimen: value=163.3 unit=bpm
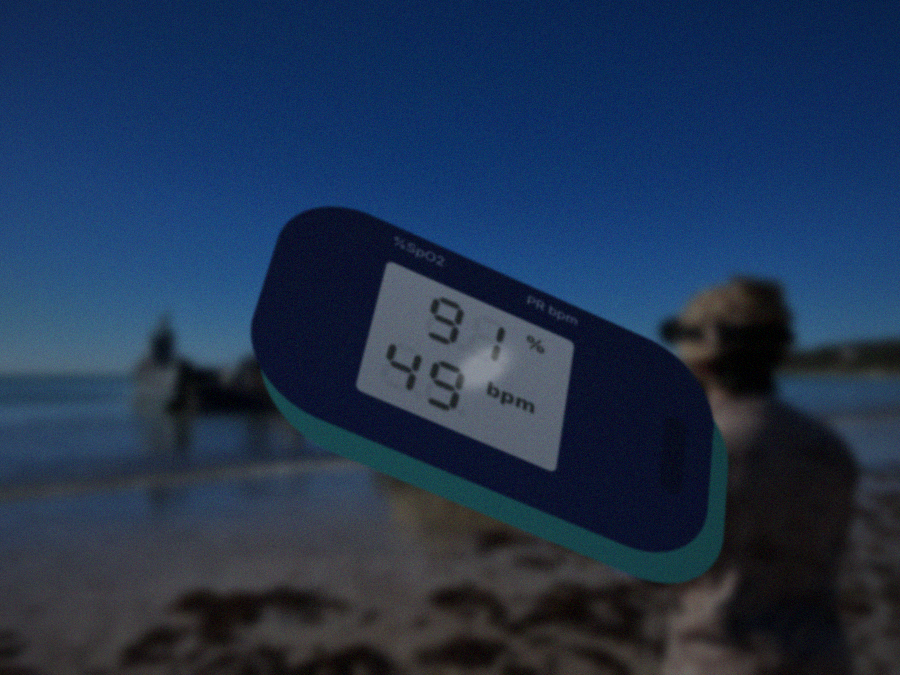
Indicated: value=49 unit=bpm
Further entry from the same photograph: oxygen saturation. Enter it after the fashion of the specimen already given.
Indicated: value=91 unit=%
